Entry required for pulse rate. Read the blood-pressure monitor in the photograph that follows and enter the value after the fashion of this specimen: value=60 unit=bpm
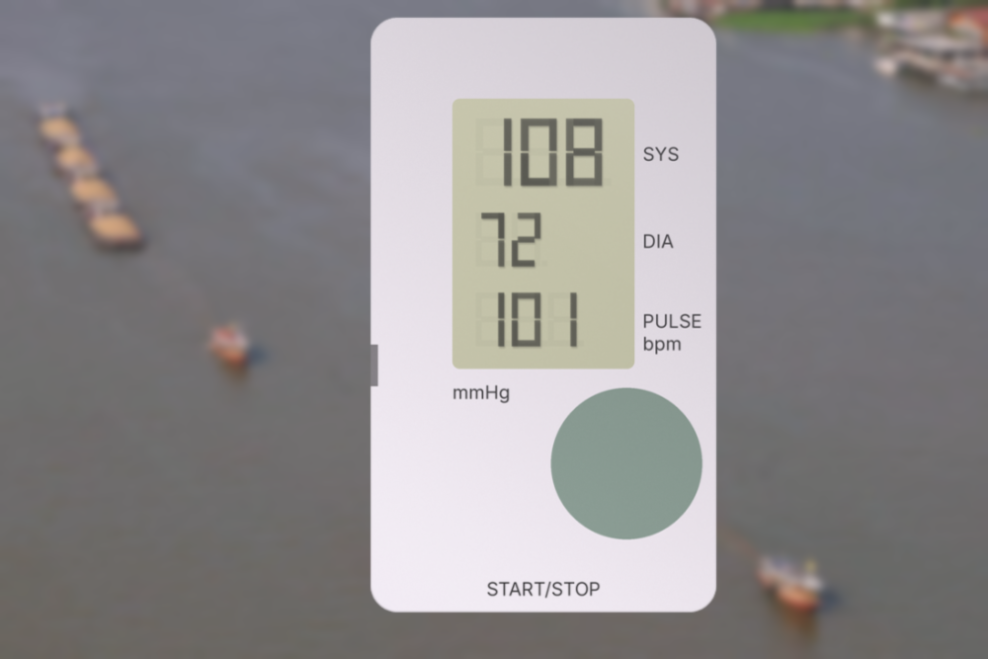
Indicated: value=101 unit=bpm
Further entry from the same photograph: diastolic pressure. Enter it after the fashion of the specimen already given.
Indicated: value=72 unit=mmHg
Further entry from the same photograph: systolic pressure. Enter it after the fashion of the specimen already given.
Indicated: value=108 unit=mmHg
